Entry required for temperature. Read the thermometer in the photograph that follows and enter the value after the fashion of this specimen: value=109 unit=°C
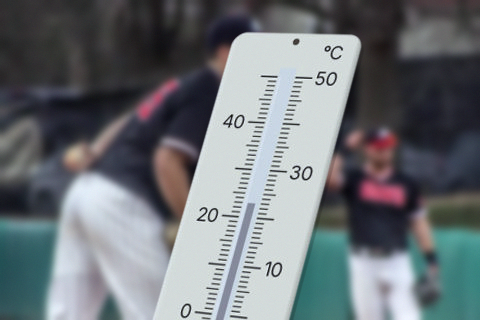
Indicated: value=23 unit=°C
